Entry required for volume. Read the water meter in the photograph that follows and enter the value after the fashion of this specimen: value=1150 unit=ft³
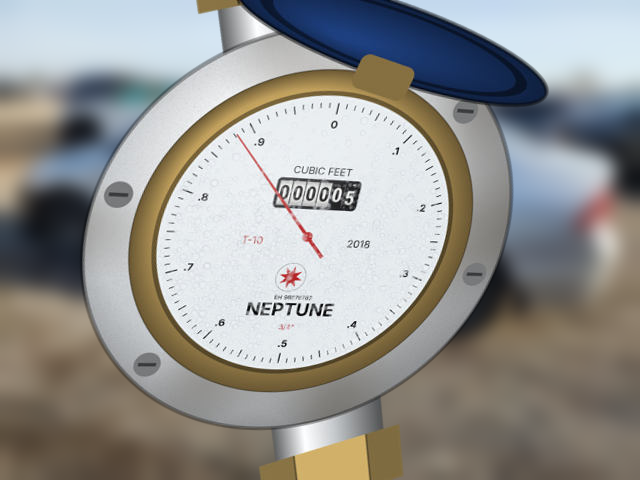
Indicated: value=4.88 unit=ft³
